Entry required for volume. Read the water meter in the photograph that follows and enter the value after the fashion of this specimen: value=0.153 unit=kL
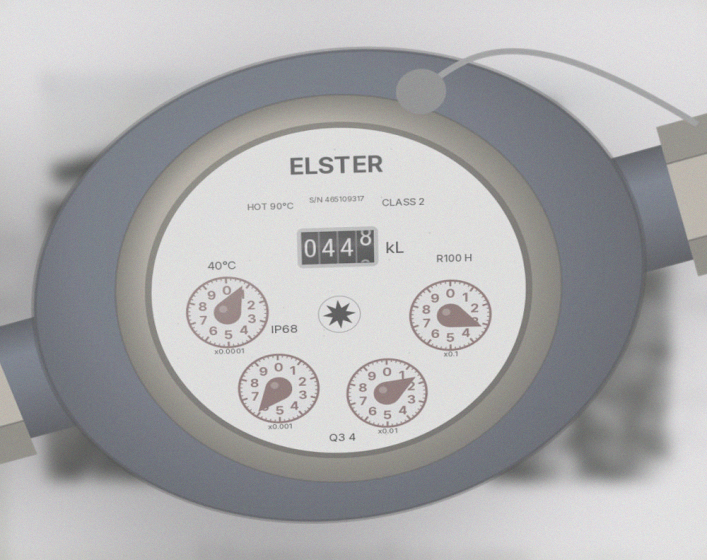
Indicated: value=448.3160 unit=kL
